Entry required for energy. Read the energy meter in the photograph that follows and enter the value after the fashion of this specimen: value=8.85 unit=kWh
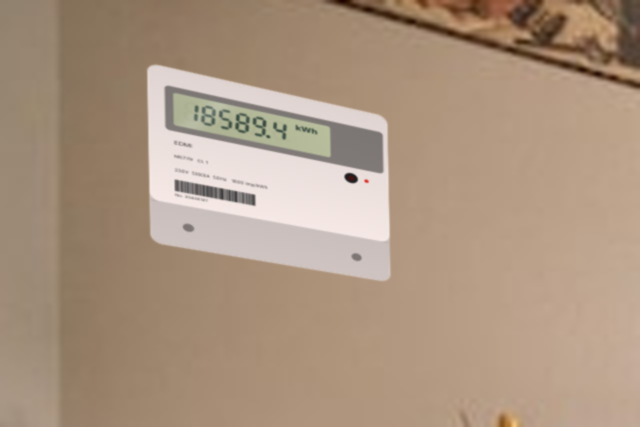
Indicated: value=18589.4 unit=kWh
